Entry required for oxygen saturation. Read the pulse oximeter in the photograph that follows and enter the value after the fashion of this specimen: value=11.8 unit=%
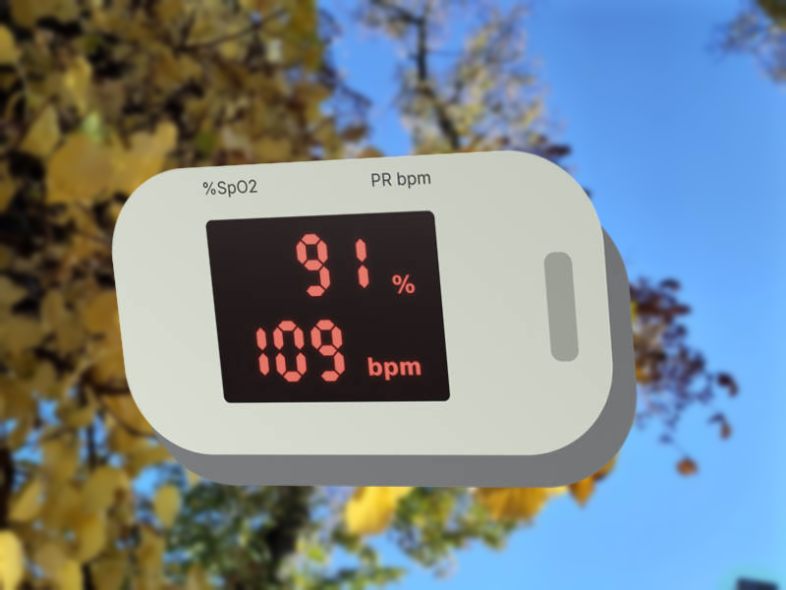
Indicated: value=91 unit=%
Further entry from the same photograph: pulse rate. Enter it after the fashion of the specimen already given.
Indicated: value=109 unit=bpm
